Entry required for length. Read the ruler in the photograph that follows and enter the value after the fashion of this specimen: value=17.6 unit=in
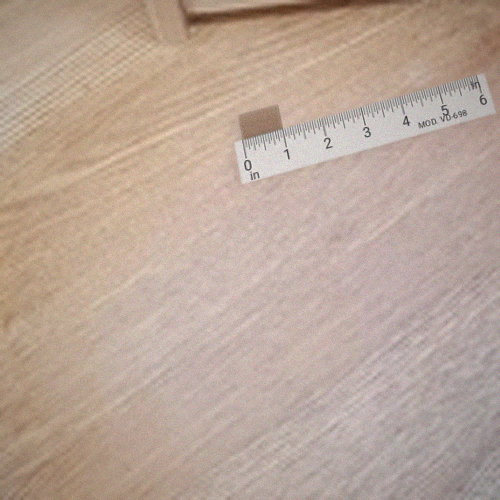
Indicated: value=1 unit=in
